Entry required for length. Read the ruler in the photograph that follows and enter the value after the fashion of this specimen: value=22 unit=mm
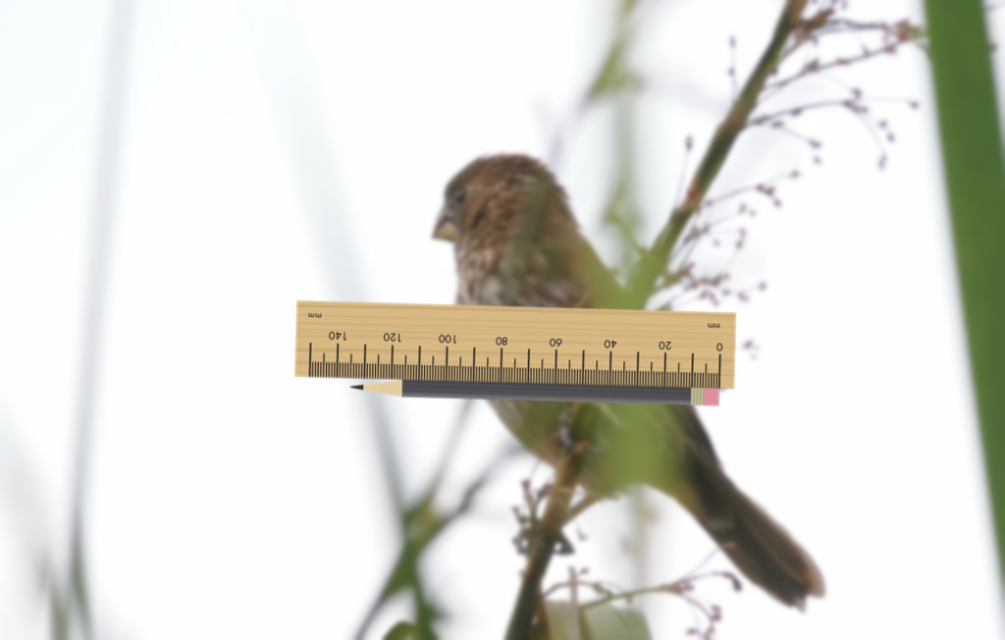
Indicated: value=135 unit=mm
